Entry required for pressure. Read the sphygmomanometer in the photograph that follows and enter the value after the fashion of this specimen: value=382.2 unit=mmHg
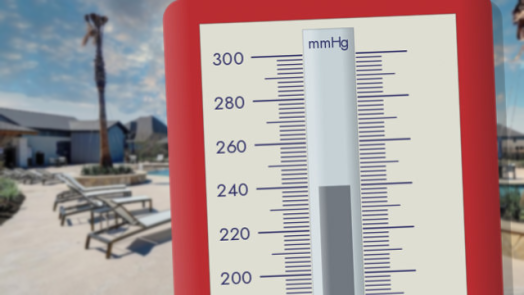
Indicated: value=240 unit=mmHg
